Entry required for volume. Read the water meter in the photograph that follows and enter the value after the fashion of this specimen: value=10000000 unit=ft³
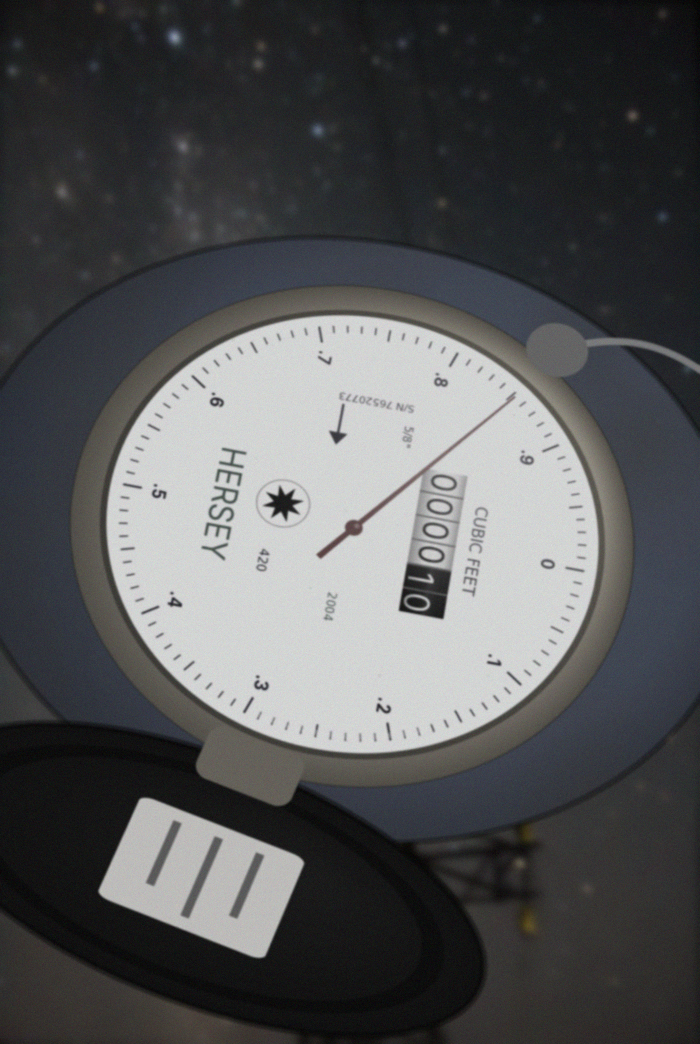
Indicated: value=9.85 unit=ft³
